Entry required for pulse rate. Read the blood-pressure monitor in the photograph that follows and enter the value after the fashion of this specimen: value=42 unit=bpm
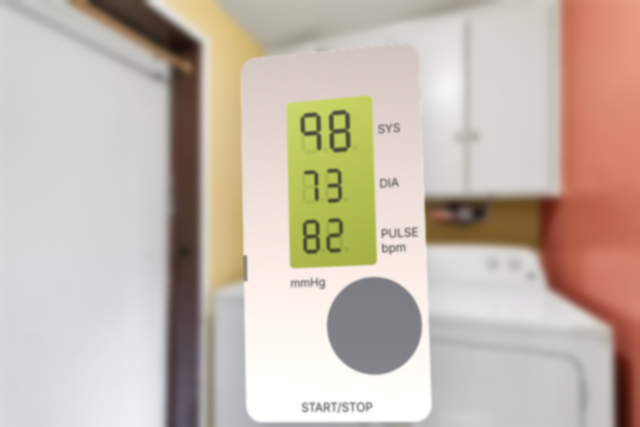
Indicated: value=82 unit=bpm
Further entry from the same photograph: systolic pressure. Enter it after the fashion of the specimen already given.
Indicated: value=98 unit=mmHg
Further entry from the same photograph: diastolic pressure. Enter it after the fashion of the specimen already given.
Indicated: value=73 unit=mmHg
